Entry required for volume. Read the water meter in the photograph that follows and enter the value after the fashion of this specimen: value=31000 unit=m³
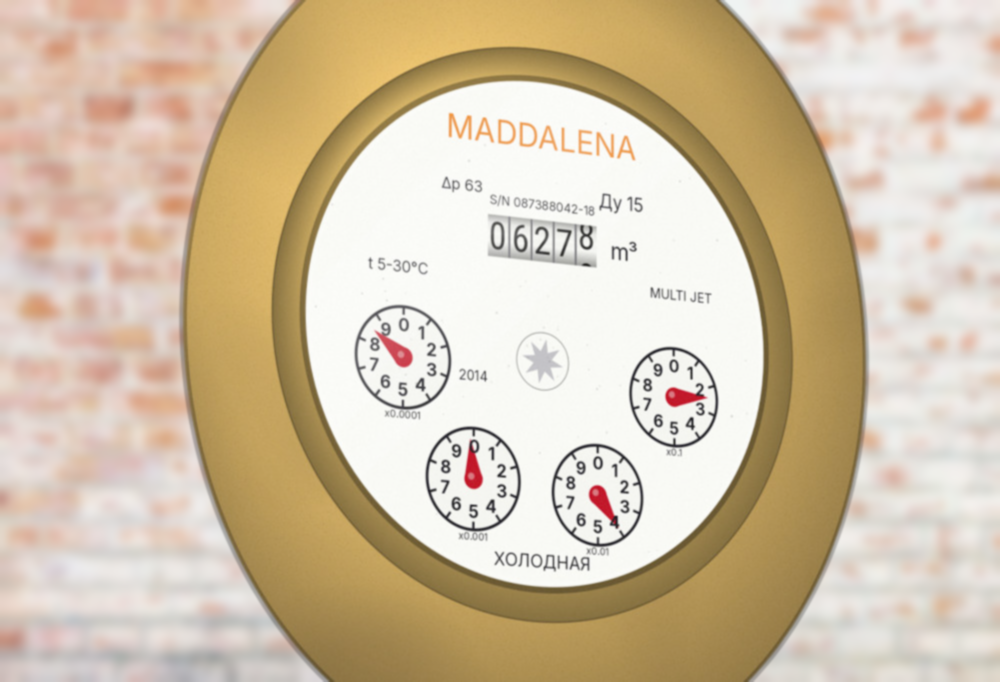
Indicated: value=6278.2398 unit=m³
